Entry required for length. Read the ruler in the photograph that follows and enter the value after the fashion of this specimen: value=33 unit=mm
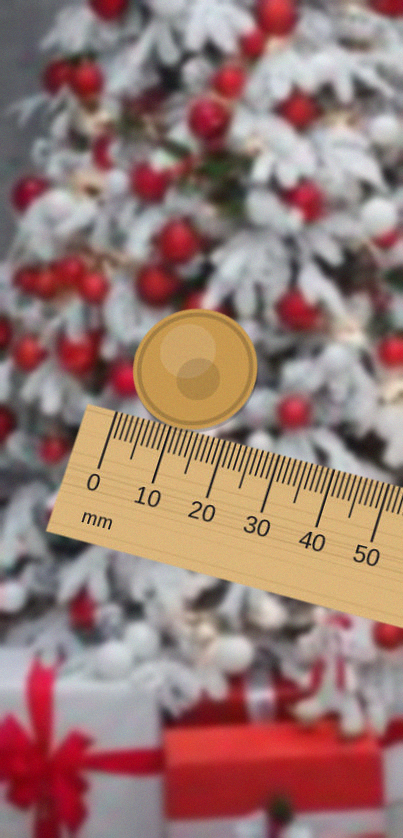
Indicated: value=22 unit=mm
